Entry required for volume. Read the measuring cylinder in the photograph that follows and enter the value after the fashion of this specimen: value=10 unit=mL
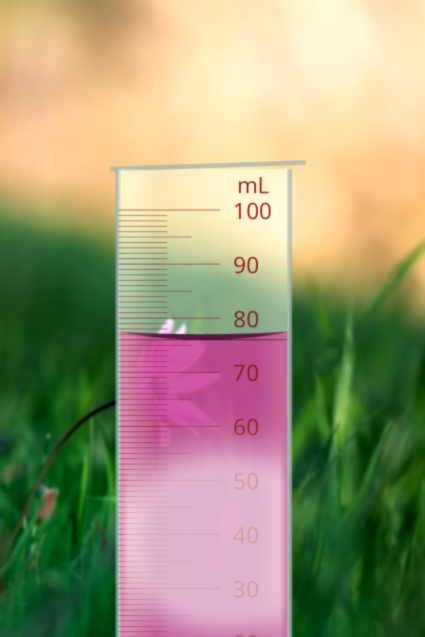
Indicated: value=76 unit=mL
